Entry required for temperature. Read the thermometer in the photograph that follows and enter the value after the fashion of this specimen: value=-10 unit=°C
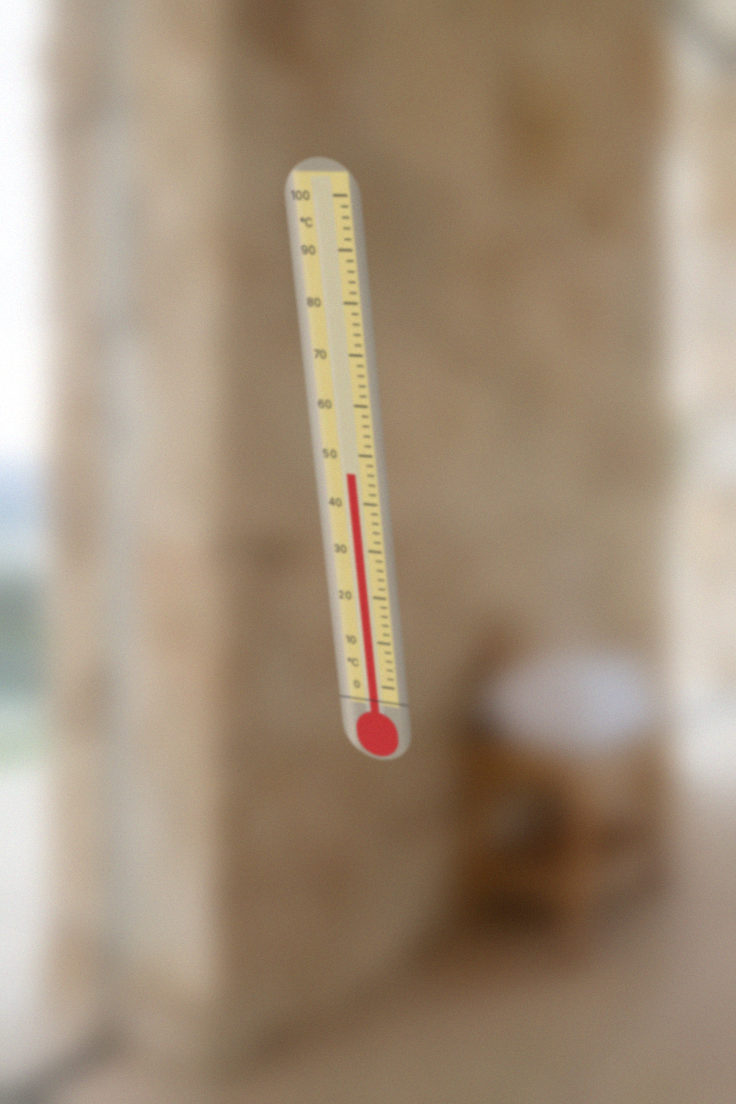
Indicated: value=46 unit=°C
